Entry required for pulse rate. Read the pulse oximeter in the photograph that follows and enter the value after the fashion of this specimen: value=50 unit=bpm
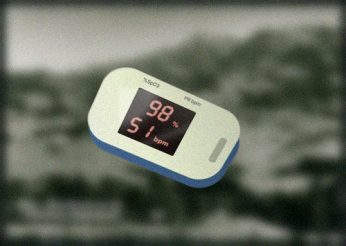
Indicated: value=51 unit=bpm
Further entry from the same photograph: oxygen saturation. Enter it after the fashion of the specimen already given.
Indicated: value=98 unit=%
